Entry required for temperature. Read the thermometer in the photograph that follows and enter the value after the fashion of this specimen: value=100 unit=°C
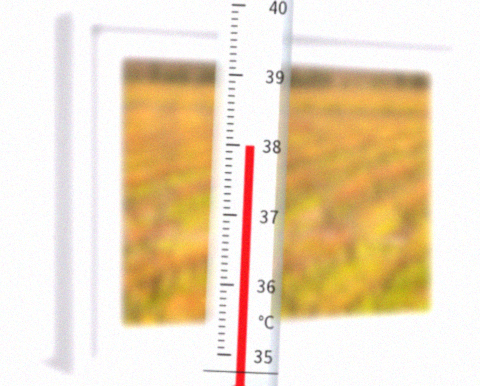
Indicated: value=38 unit=°C
